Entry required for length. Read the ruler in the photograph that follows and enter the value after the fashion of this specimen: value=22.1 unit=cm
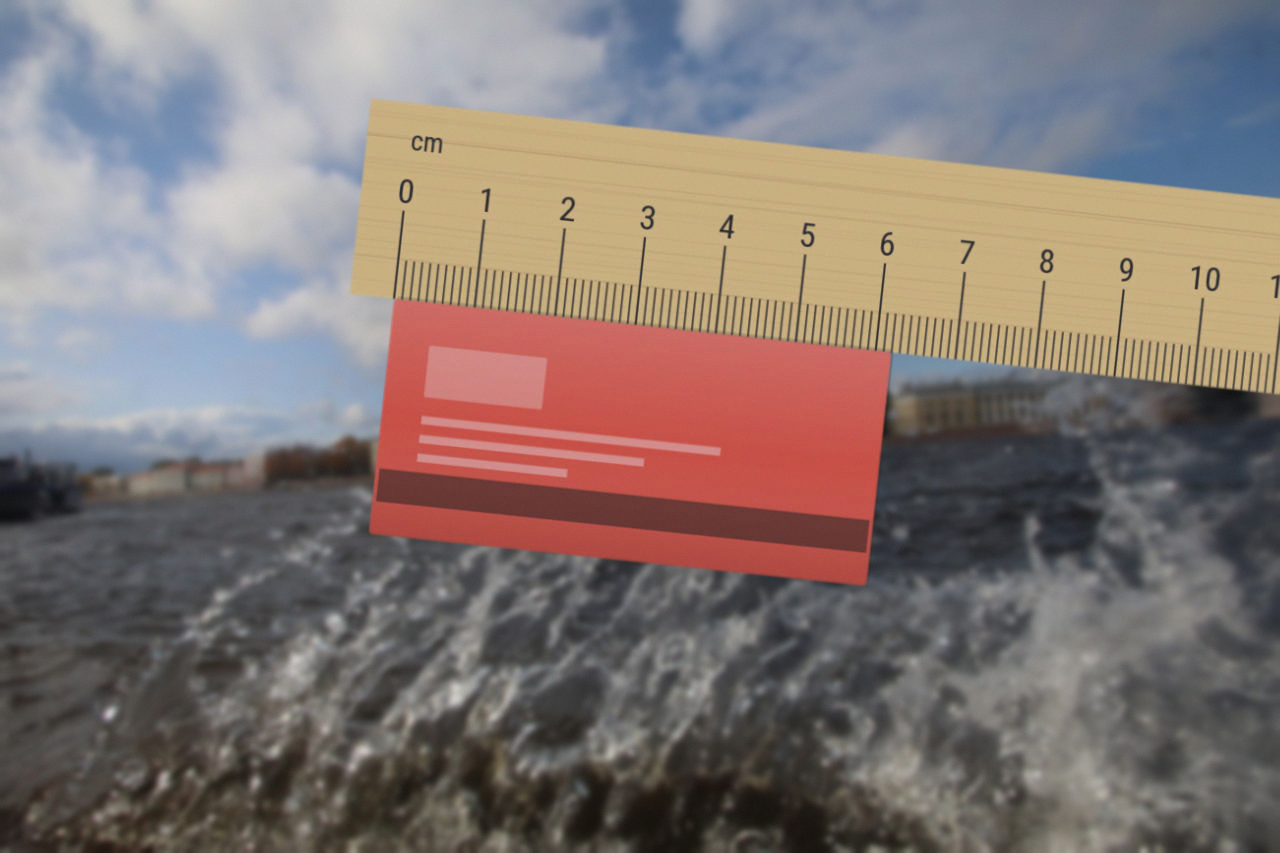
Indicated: value=6.2 unit=cm
